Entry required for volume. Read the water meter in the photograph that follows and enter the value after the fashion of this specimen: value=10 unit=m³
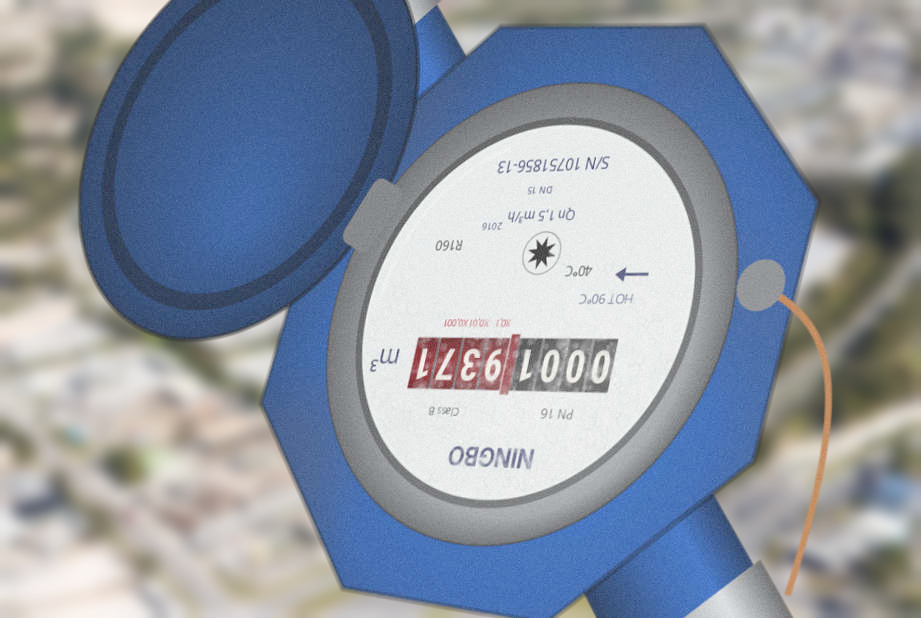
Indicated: value=1.9371 unit=m³
